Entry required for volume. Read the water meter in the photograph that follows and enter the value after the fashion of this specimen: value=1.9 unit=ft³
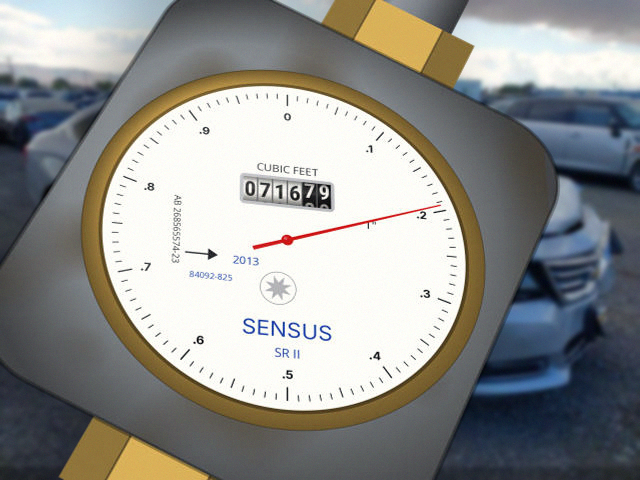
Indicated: value=71679.19 unit=ft³
